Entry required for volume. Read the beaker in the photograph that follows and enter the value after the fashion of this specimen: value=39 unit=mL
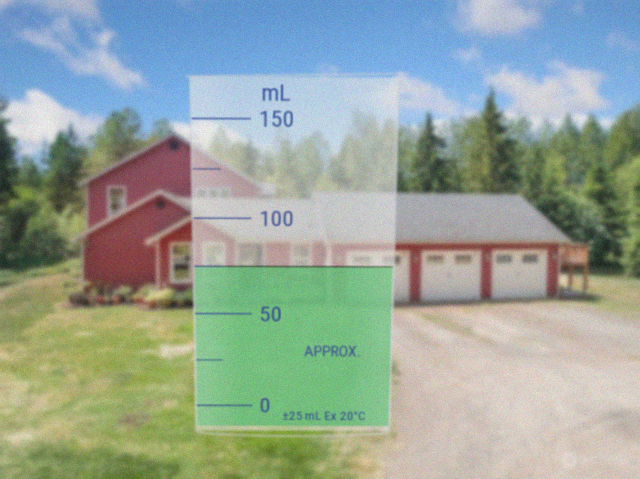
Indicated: value=75 unit=mL
